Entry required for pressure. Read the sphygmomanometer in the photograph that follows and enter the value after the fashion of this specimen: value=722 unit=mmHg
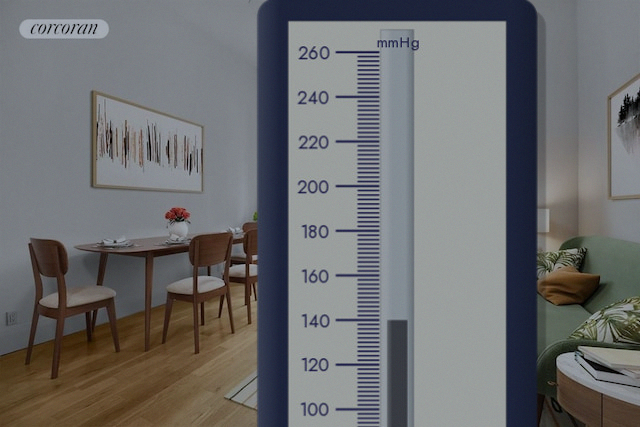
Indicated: value=140 unit=mmHg
